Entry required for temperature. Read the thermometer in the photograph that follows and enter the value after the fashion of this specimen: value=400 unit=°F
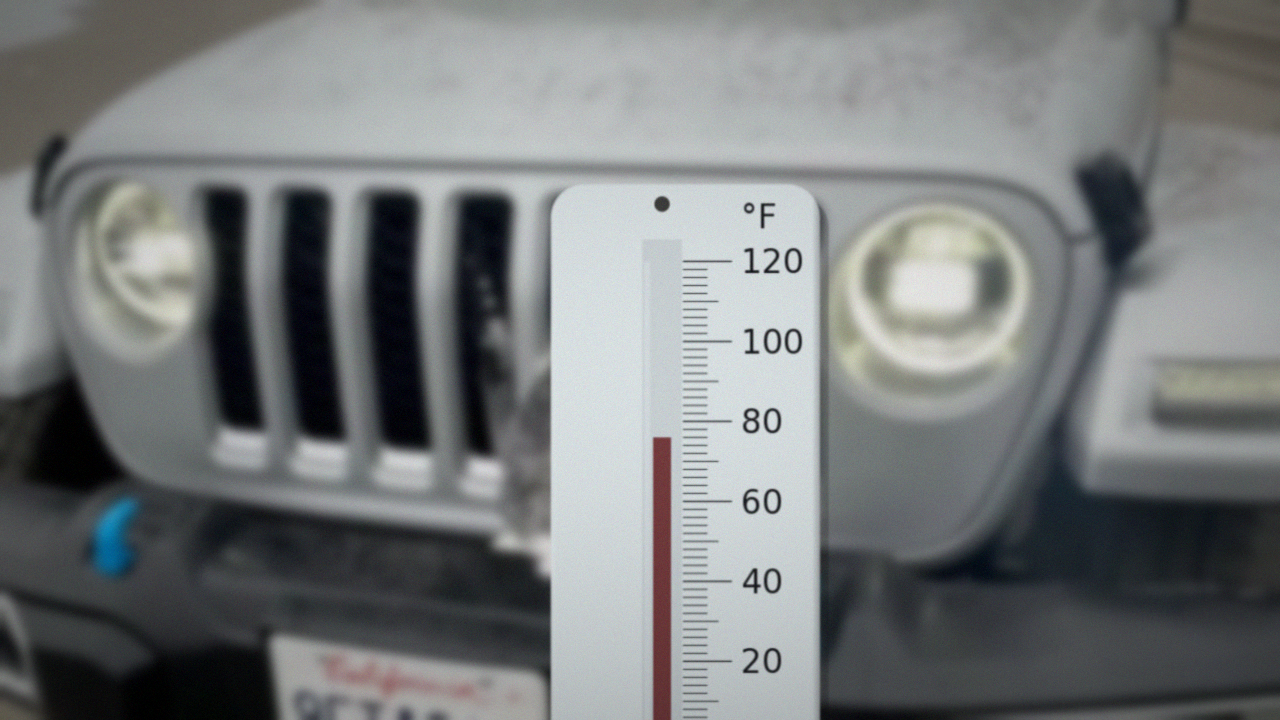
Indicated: value=76 unit=°F
